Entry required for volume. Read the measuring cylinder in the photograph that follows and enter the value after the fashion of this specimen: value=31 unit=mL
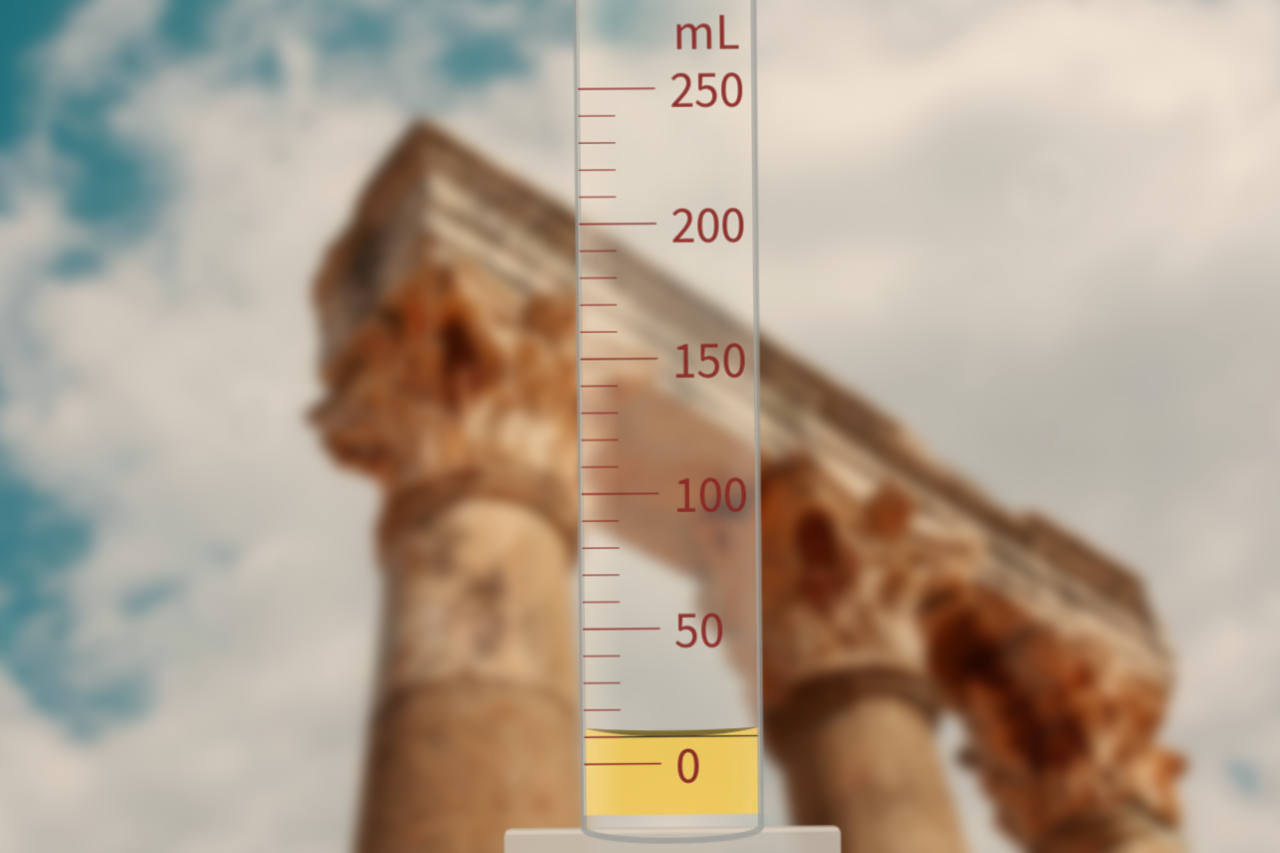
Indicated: value=10 unit=mL
